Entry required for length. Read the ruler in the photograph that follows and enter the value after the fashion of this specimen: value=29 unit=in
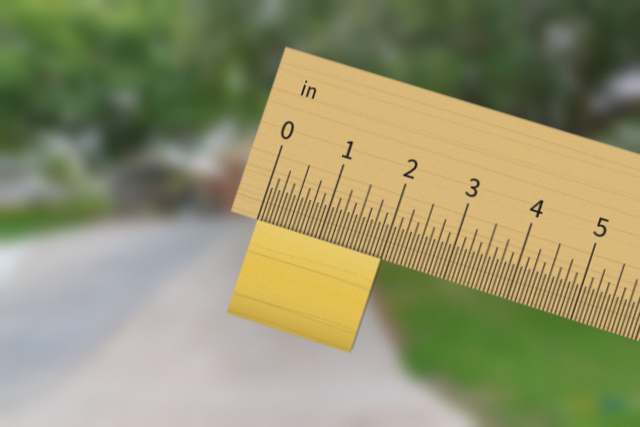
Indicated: value=2 unit=in
